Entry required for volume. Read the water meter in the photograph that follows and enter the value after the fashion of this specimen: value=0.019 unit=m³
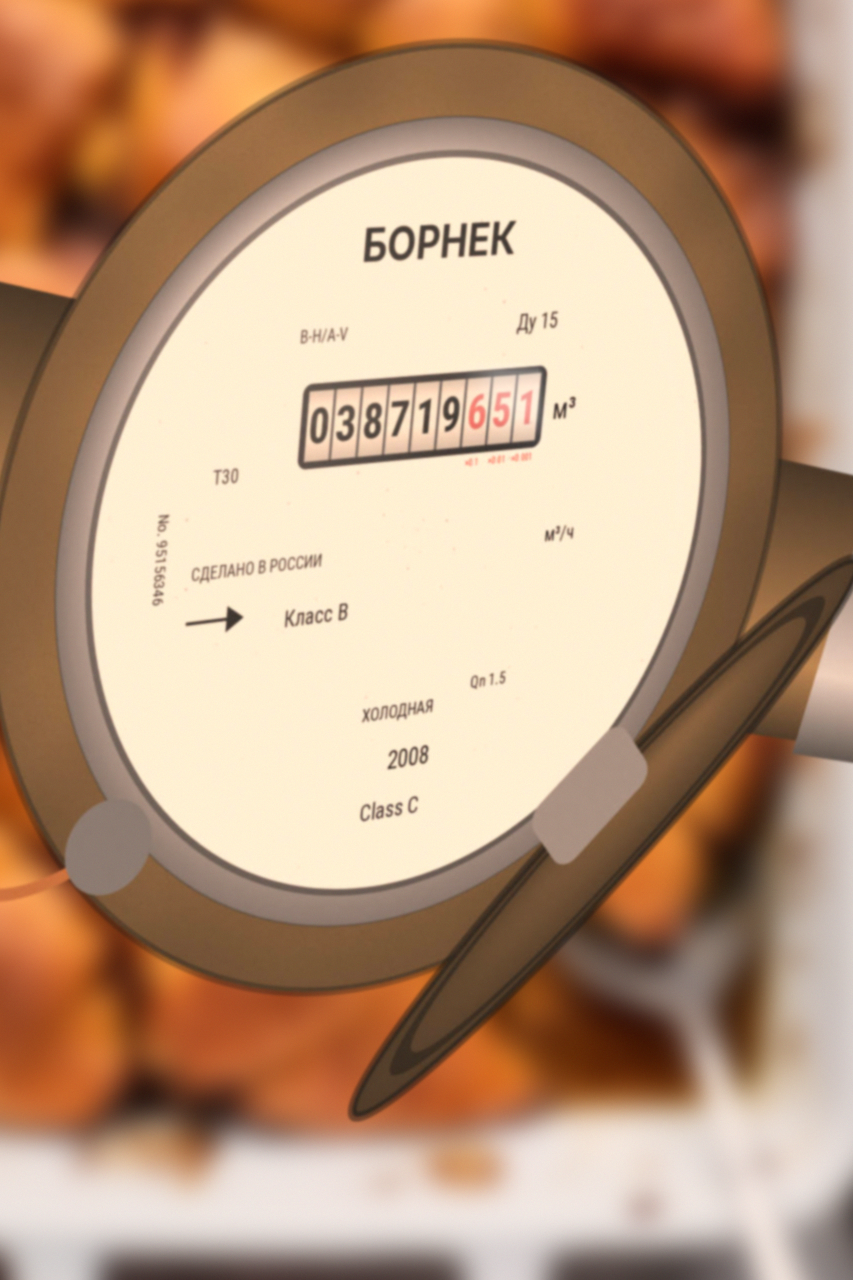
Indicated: value=38719.651 unit=m³
